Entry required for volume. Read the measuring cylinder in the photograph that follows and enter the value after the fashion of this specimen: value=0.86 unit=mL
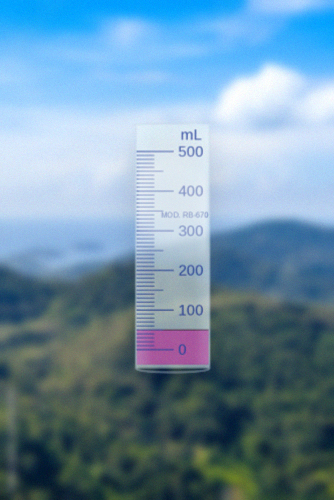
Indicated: value=50 unit=mL
